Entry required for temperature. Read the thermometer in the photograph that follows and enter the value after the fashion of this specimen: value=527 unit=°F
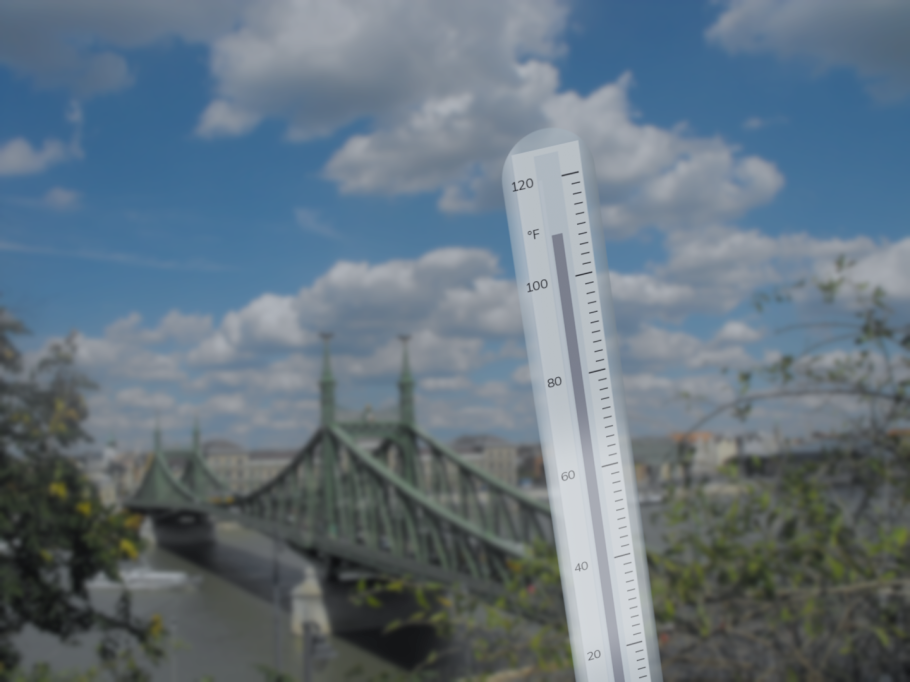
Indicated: value=109 unit=°F
